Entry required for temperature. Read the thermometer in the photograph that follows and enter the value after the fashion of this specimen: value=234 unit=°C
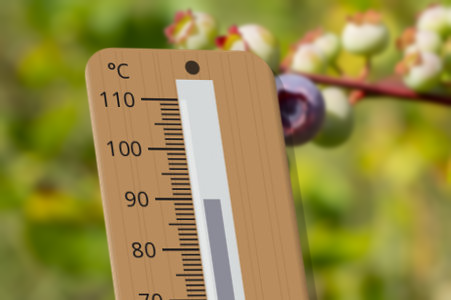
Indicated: value=90 unit=°C
